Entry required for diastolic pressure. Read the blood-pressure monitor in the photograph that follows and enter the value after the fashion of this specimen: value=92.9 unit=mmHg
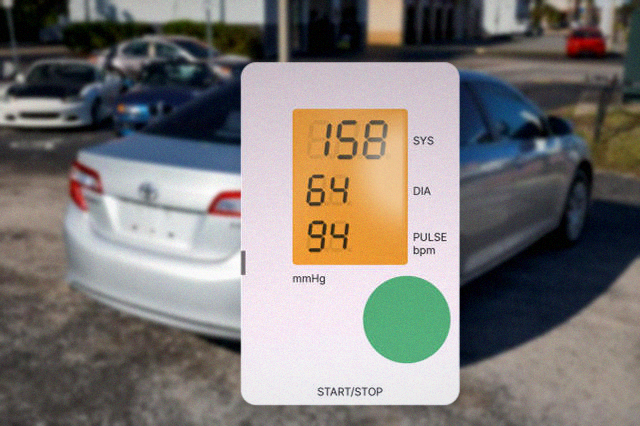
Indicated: value=64 unit=mmHg
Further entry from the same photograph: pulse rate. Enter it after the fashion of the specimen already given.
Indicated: value=94 unit=bpm
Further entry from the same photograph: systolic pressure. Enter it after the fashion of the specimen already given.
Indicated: value=158 unit=mmHg
